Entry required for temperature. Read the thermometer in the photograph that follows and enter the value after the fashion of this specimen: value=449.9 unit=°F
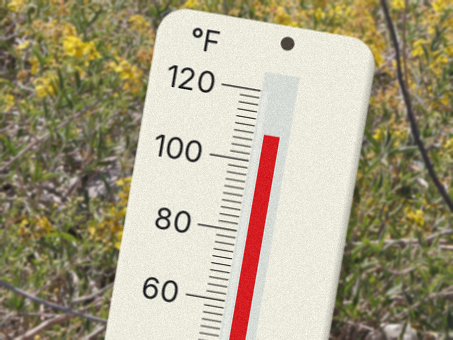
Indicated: value=108 unit=°F
